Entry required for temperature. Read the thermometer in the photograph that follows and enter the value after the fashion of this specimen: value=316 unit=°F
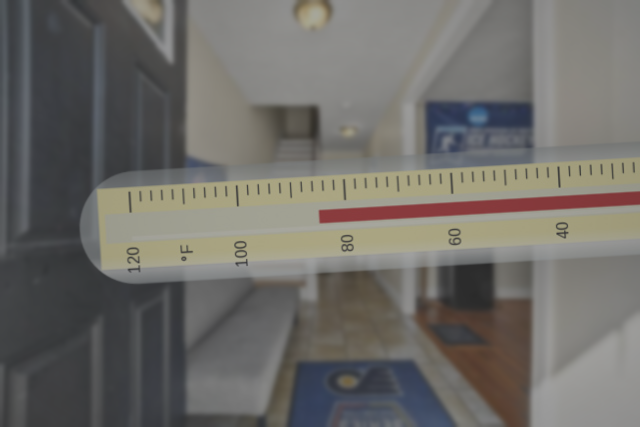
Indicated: value=85 unit=°F
